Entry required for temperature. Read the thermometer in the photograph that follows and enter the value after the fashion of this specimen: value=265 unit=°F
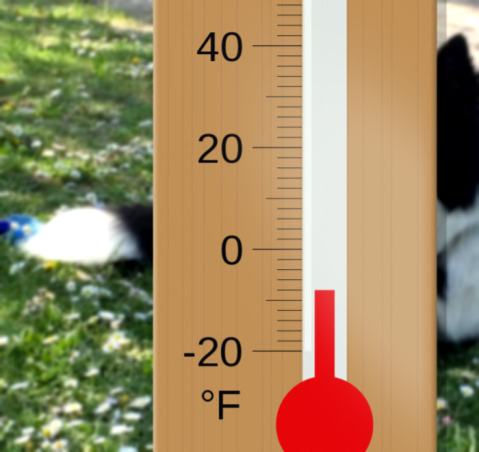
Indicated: value=-8 unit=°F
